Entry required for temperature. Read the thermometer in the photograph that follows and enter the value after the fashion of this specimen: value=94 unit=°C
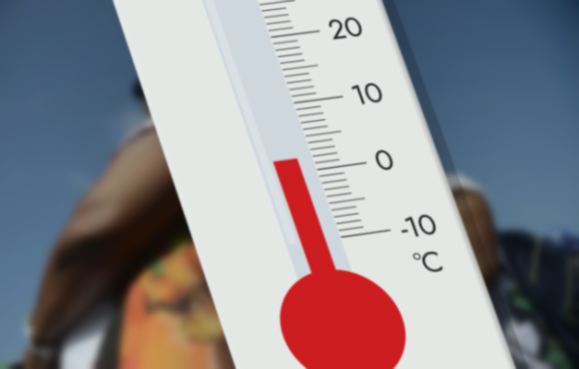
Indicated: value=2 unit=°C
